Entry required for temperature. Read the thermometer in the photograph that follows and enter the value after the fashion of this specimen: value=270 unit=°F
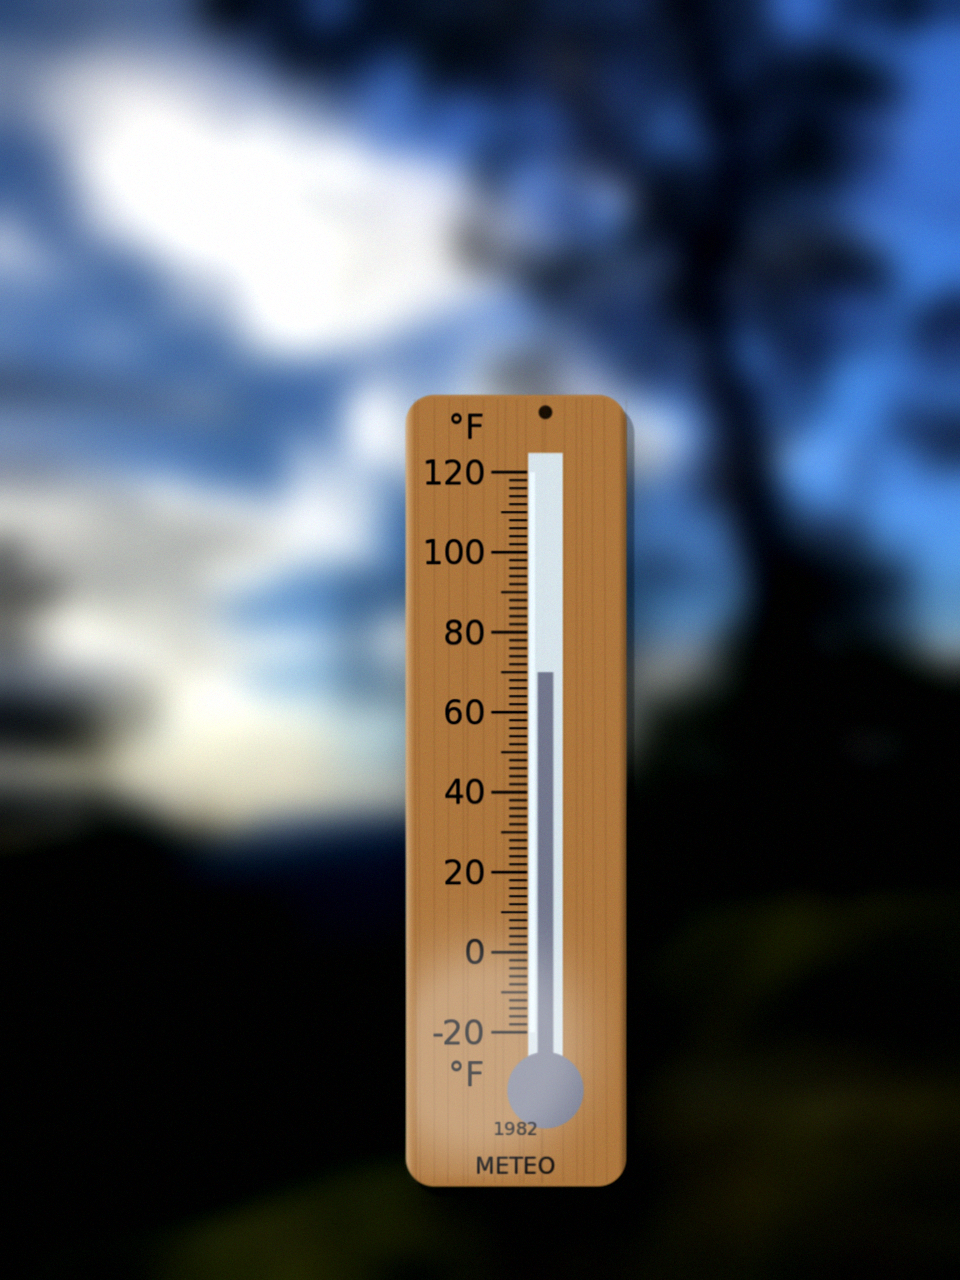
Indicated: value=70 unit=°F
